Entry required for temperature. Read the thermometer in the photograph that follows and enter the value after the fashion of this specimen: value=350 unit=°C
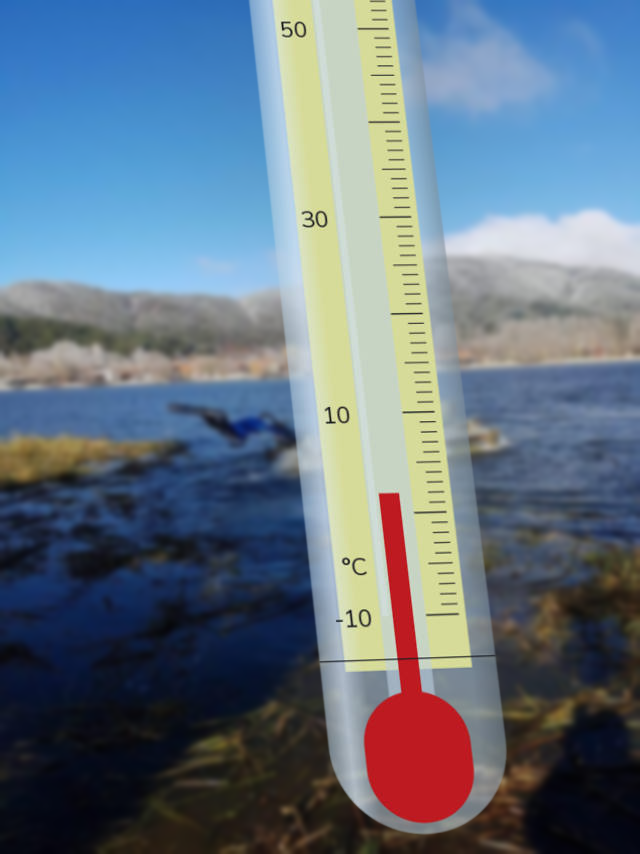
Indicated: value=2 unit=°C
